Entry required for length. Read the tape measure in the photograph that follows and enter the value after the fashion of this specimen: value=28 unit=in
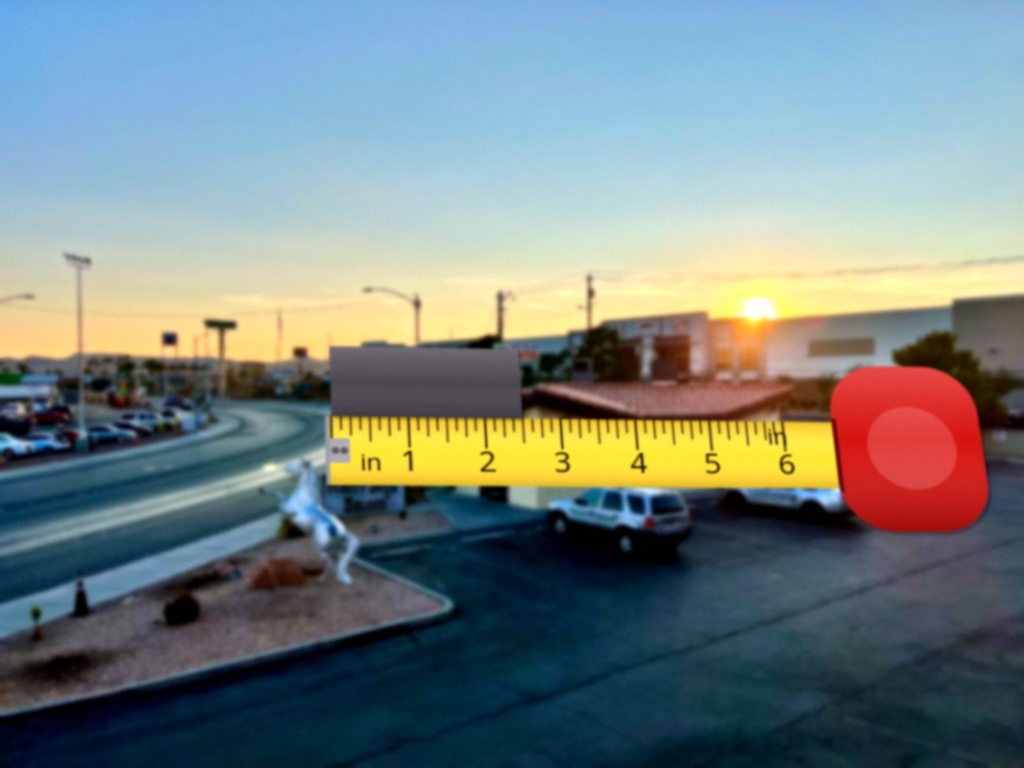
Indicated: value=2.5 unit=in
